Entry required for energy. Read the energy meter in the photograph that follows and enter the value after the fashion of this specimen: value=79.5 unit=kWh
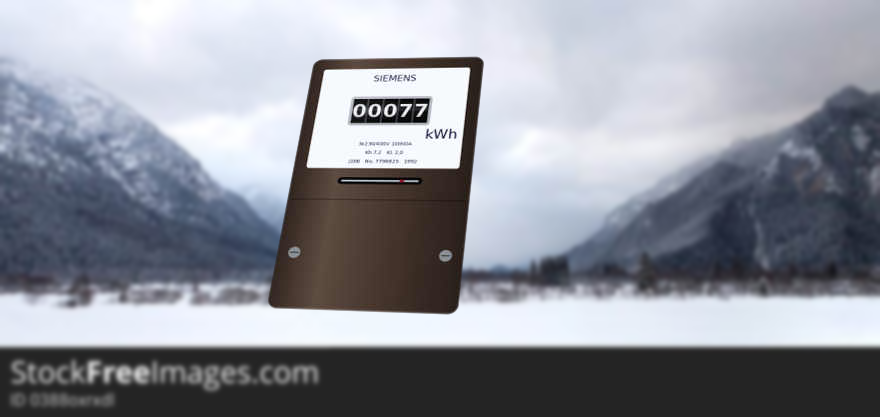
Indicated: value=77 unit=kWh
